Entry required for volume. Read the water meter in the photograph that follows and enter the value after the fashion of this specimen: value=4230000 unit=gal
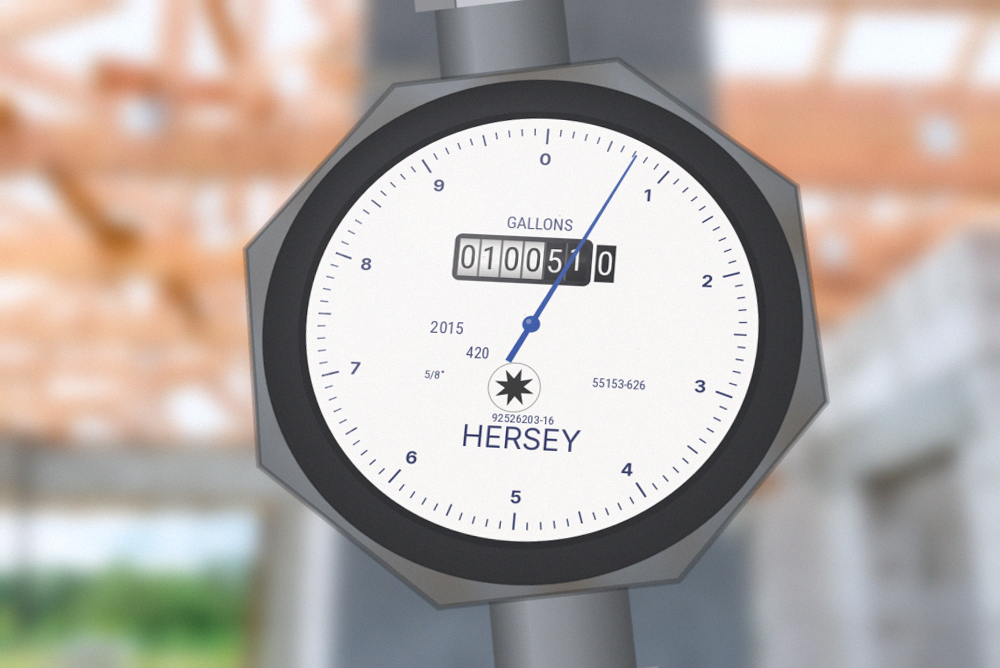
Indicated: value=100510.7 unit=gal
